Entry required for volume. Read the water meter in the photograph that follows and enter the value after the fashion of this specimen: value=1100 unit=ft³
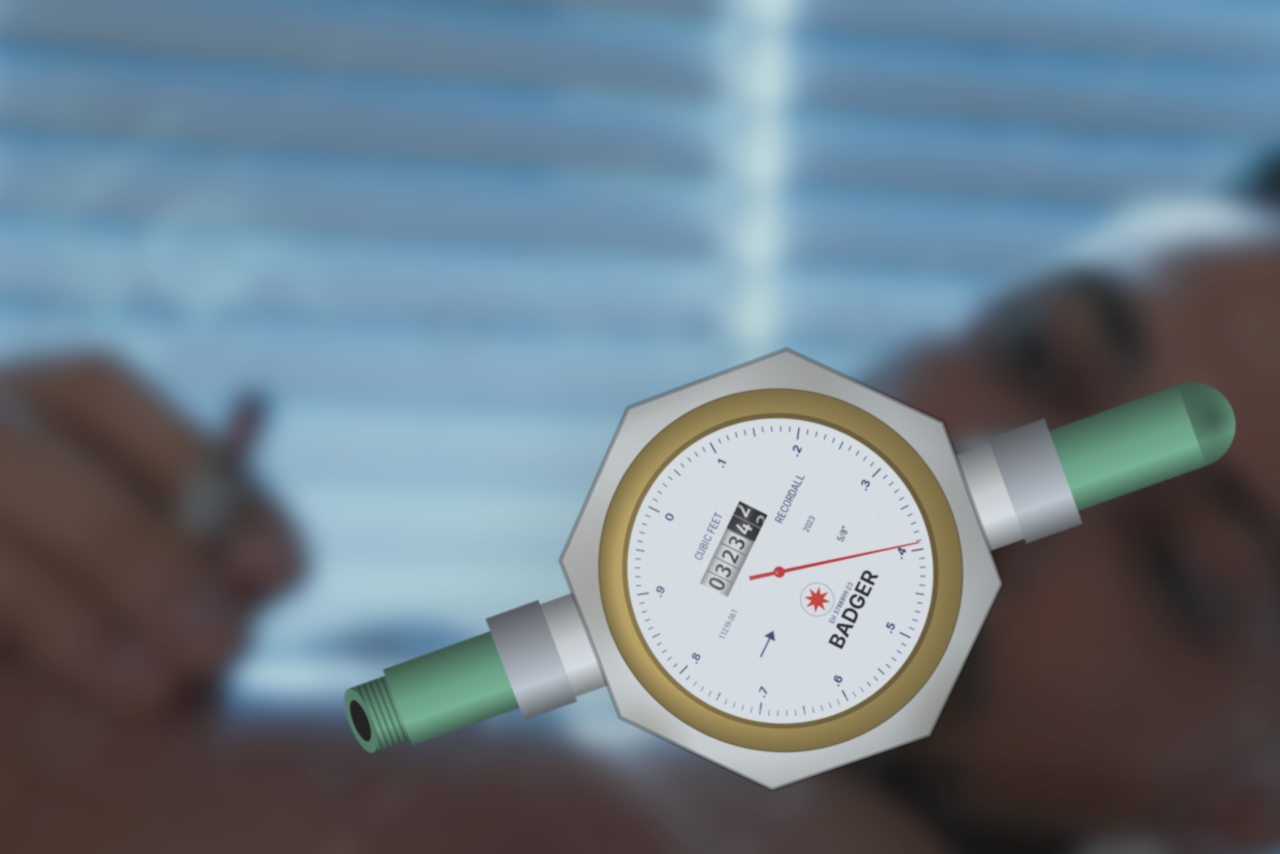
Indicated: value=32342.39 unit=ft³
